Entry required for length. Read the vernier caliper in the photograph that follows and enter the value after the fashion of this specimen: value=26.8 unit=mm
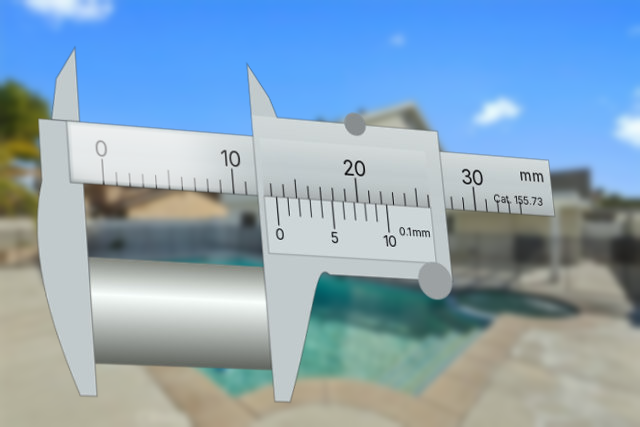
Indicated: value=13.4 unit=mm
